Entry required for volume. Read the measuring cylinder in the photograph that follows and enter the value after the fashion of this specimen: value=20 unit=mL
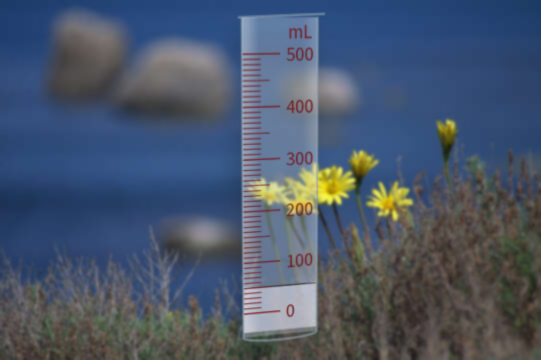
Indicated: value=50 unit=mL
